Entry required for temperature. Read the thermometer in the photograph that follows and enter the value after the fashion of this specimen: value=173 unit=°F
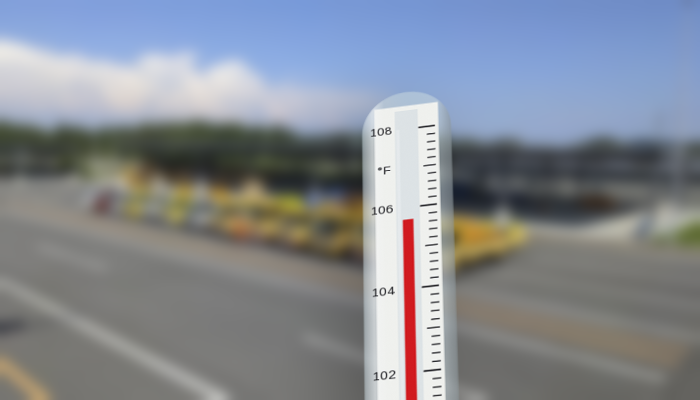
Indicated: value=105.7 unit=°F
